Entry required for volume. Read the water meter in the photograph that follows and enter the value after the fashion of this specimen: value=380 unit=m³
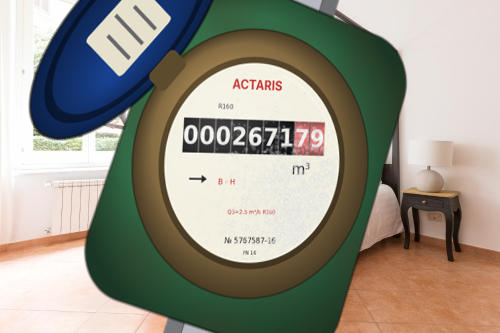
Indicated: value=2671.79 unit=m³
